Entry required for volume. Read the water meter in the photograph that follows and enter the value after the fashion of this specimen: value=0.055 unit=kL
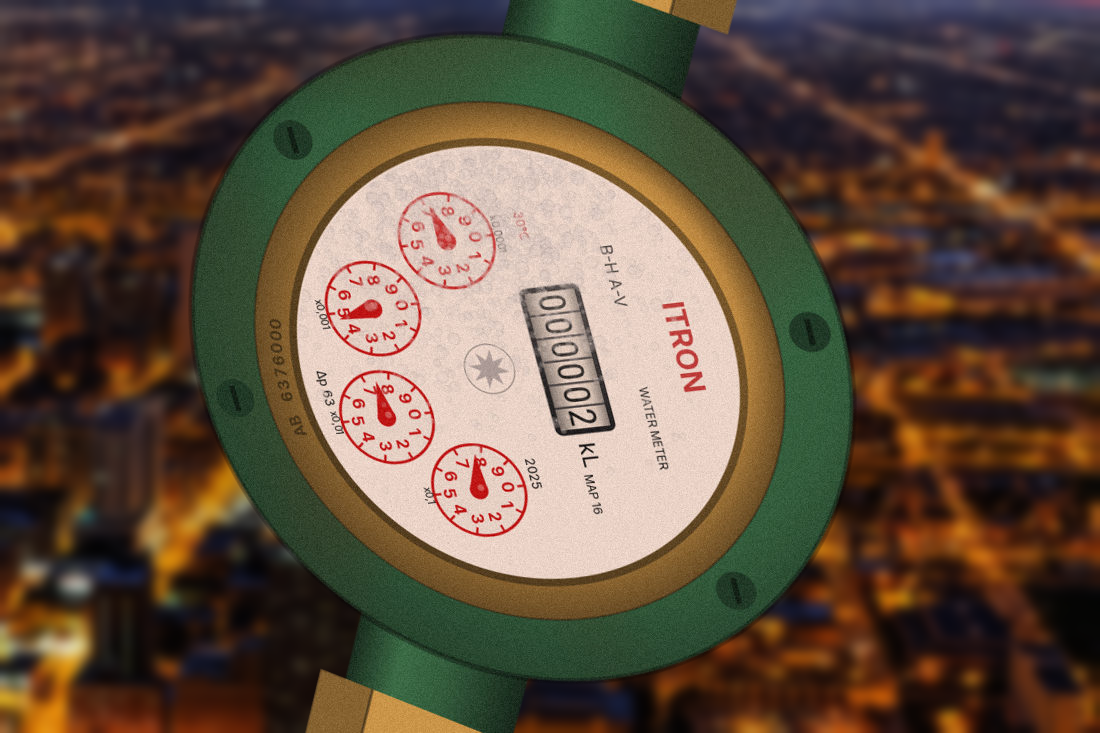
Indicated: value=2.7747 unit=kL
